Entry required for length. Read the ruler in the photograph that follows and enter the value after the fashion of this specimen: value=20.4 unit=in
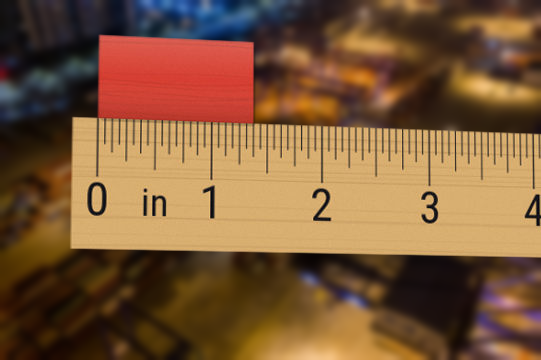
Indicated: value=1.375 unit=in
